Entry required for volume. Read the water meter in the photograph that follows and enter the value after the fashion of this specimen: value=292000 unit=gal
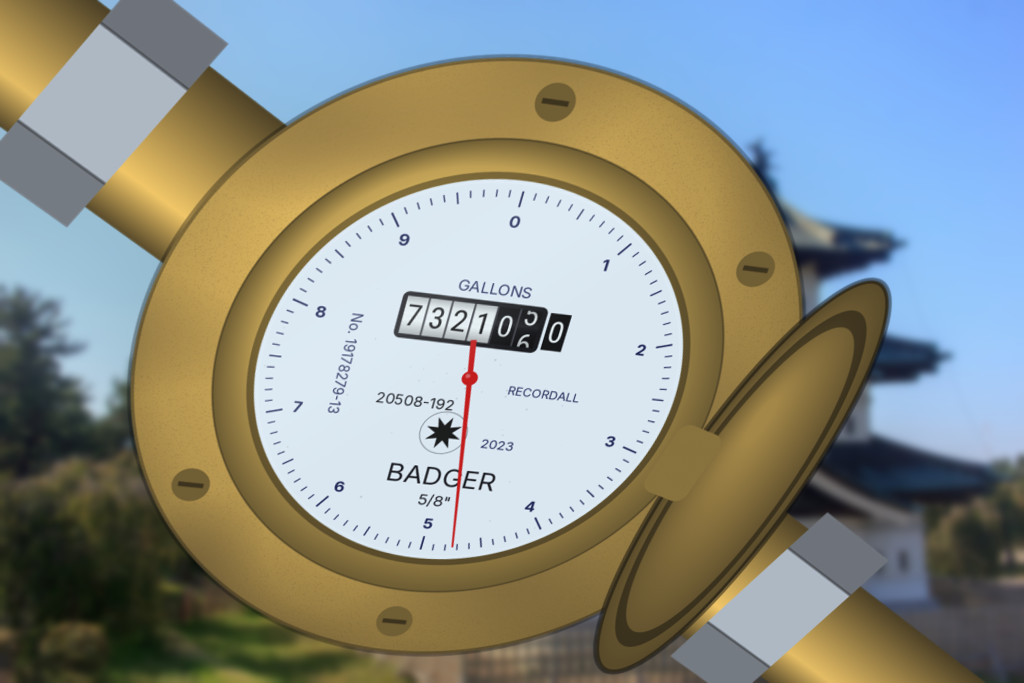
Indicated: value=7321054.7 unit=gal
